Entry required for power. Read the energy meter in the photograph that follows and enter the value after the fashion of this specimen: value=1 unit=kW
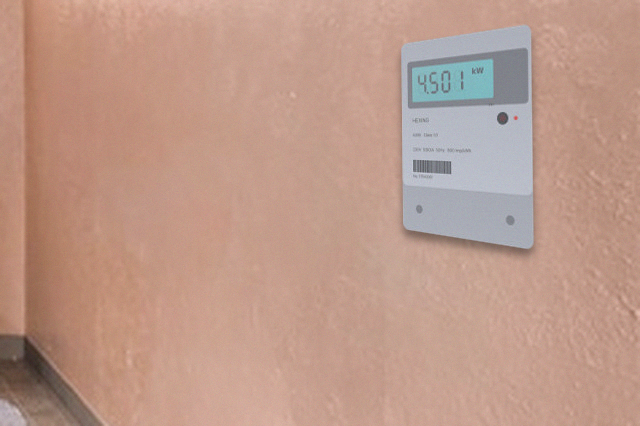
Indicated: value=4.501 unit=kW
